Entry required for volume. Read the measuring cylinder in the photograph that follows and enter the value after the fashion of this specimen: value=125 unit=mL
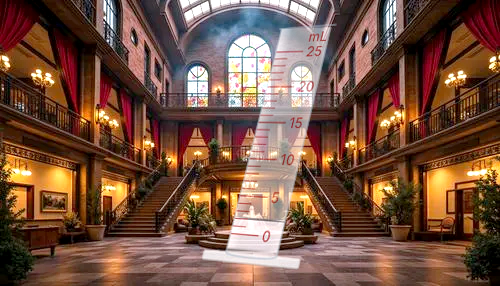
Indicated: value=2 unit=mL
